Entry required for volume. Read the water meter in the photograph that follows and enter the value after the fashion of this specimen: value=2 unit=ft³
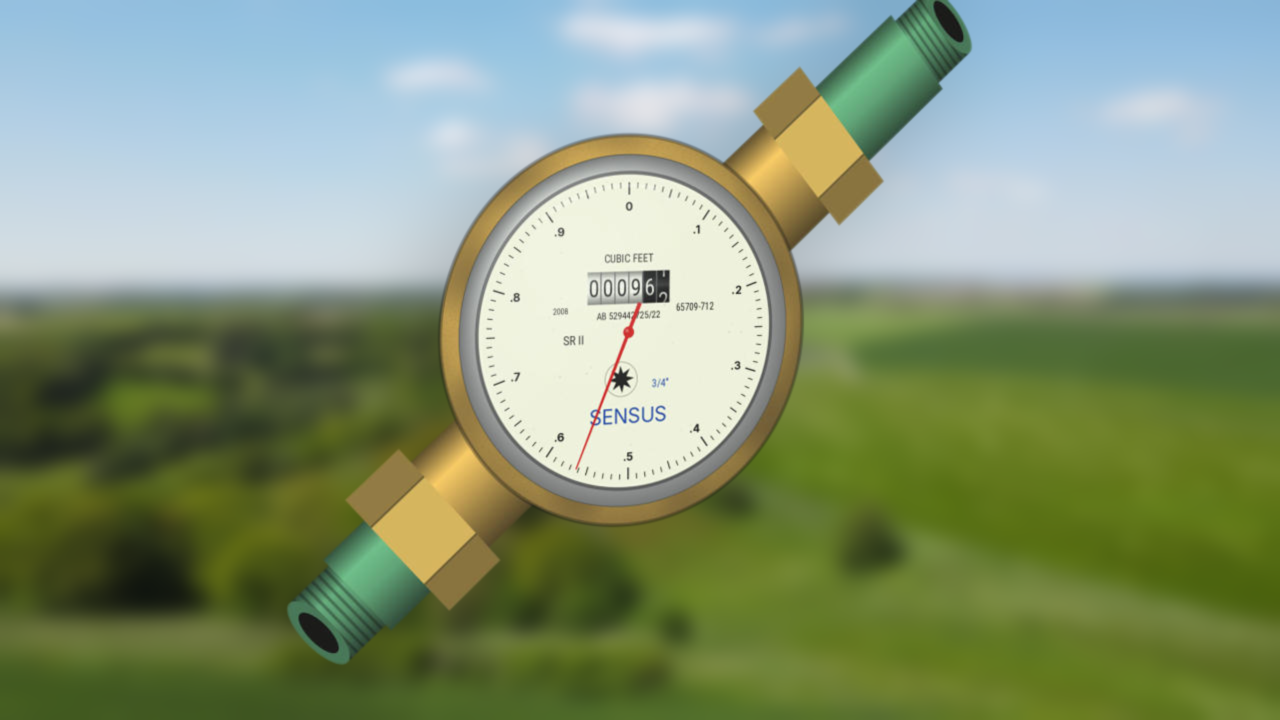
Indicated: value=961.56 unit=ft³
